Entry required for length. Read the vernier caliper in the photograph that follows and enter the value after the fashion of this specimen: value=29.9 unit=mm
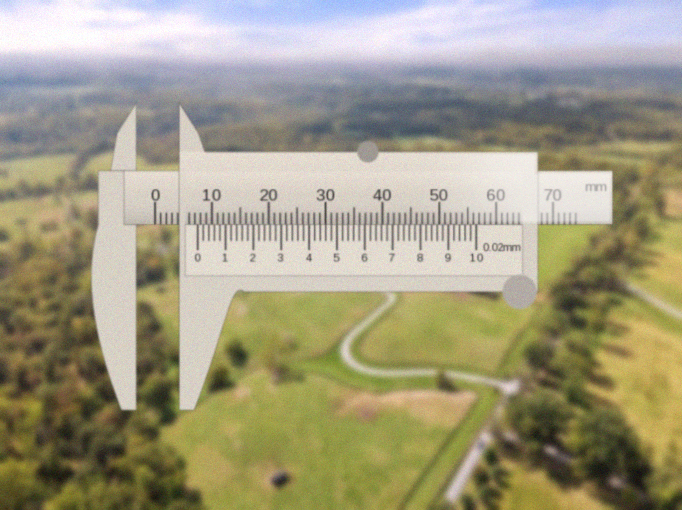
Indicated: value=7.5 unit=mm
